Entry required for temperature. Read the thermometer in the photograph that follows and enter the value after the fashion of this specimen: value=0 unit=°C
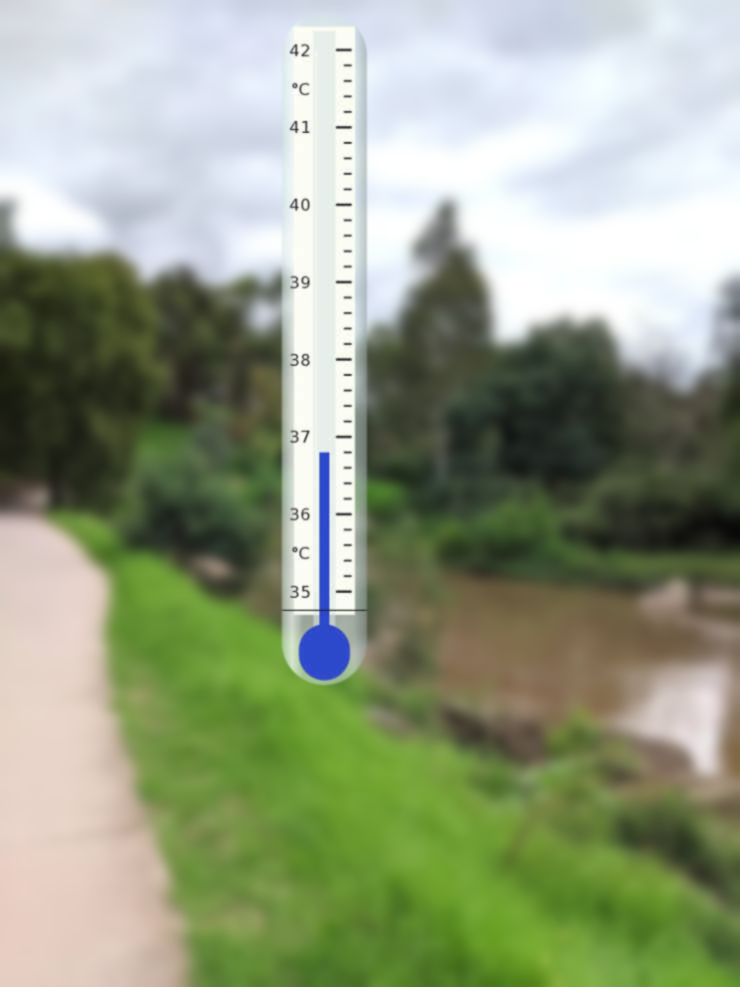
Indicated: value=36.8 unit=°C
